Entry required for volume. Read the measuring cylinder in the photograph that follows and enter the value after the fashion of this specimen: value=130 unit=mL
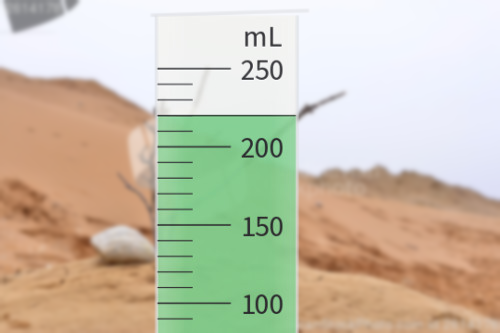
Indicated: value=220 unit=mL
